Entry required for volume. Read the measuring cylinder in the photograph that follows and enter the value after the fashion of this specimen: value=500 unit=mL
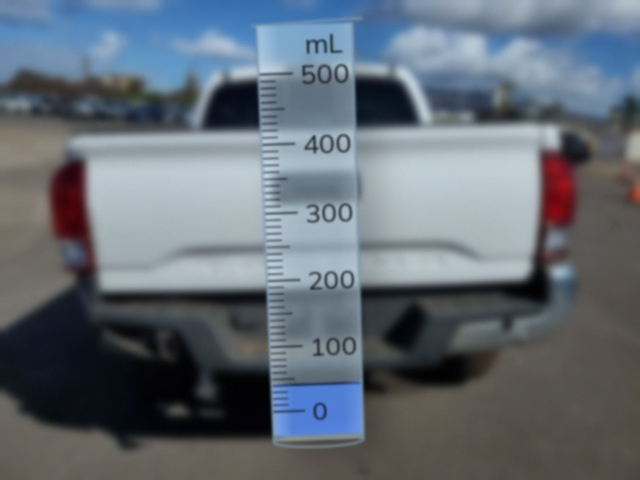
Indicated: value=40 unit=mL
